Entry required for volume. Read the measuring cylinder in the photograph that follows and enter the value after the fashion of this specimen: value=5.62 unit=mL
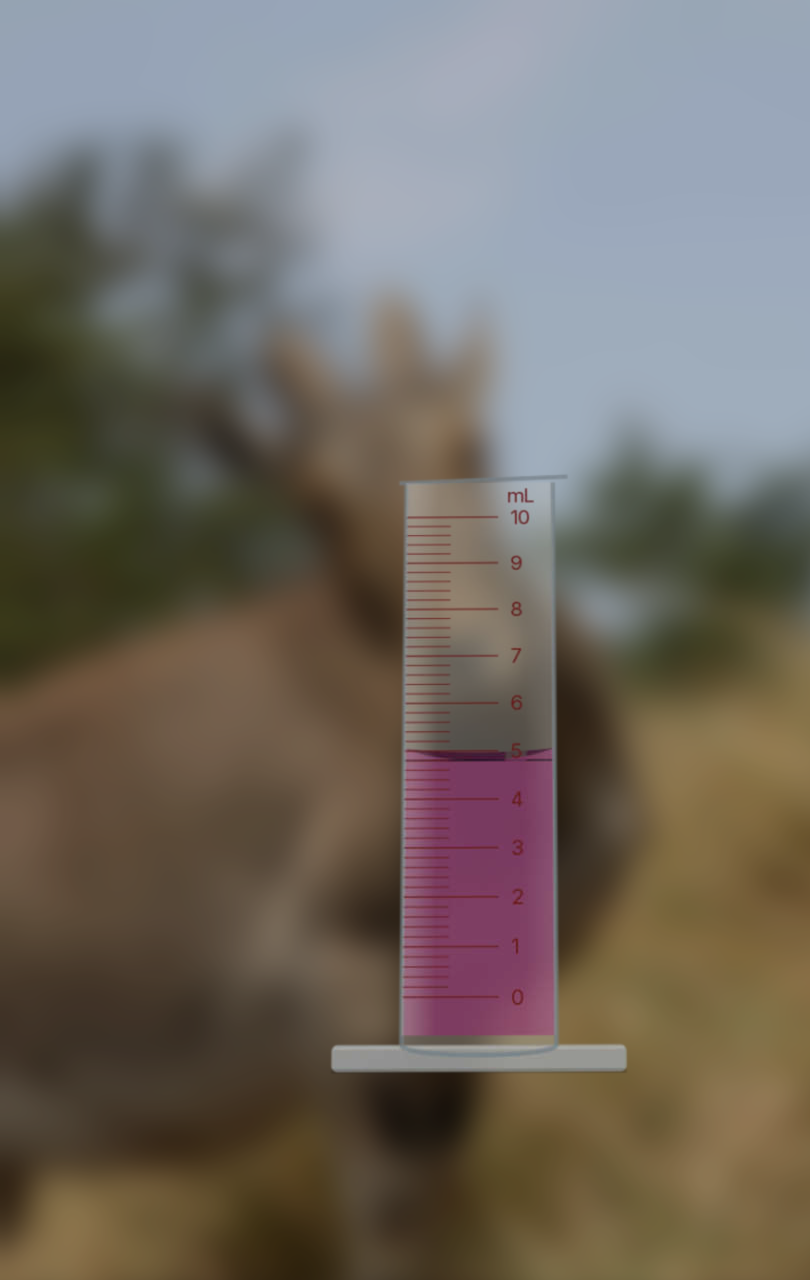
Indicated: value=4.8 unit=mL
